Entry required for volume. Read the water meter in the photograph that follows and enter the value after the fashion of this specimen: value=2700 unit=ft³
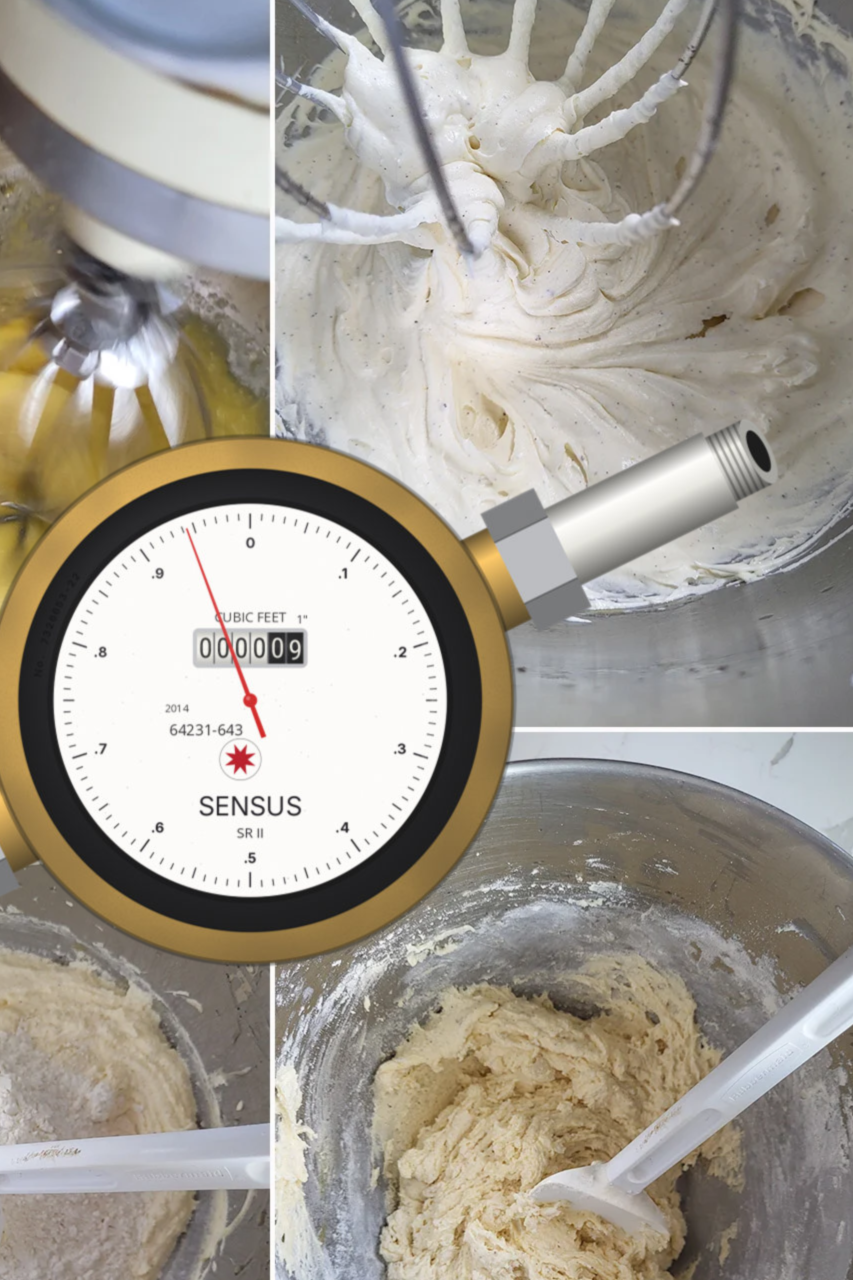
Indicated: value=8.94 unit=ft³
